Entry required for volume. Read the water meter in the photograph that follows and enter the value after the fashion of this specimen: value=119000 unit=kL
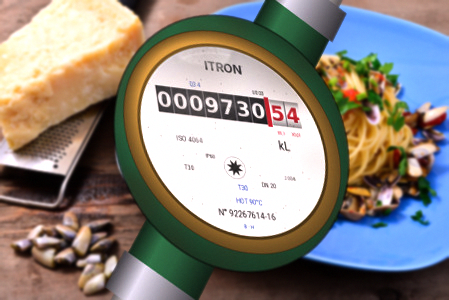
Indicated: value=9730.54 unit=kL
